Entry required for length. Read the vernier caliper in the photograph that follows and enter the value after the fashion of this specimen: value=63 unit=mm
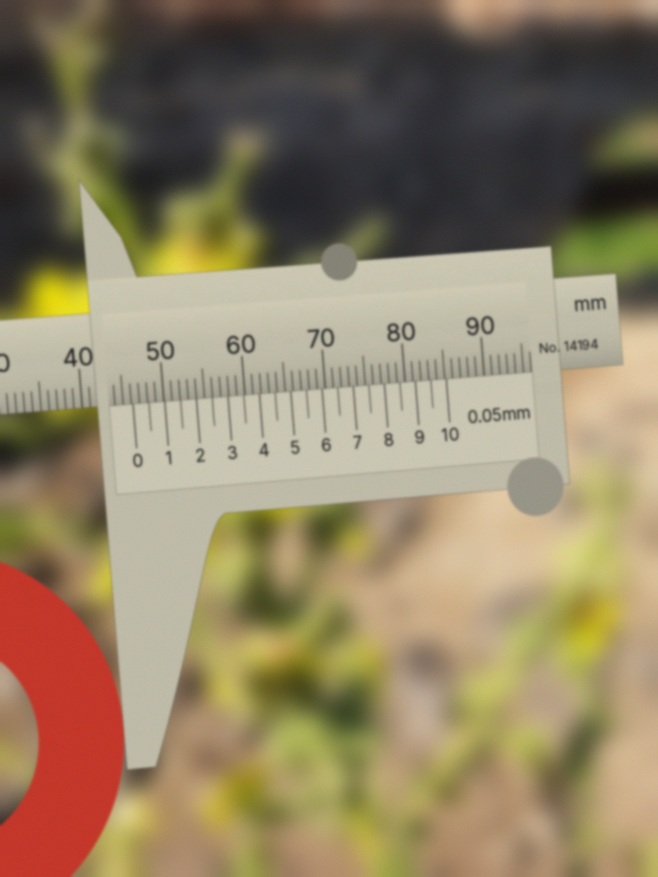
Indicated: value=46.2 unit=mm
